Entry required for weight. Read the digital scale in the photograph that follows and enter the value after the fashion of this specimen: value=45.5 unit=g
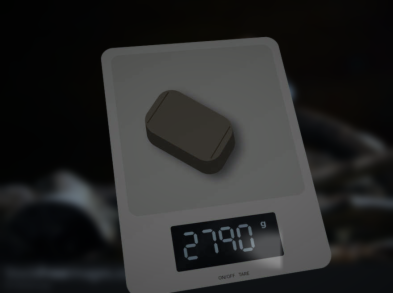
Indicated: value=2790 unit=g
